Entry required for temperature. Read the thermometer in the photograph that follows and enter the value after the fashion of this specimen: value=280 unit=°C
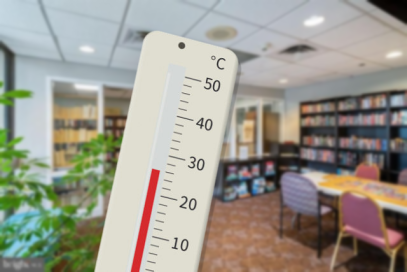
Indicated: value=26 unit=°C
